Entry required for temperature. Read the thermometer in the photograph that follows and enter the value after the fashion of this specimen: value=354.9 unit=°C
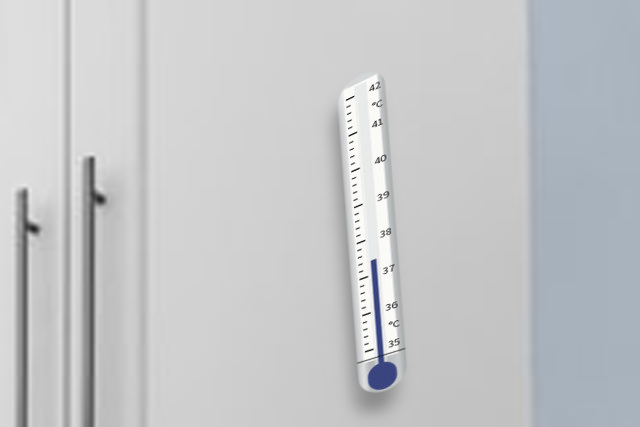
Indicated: value=37.4 unit=°C
